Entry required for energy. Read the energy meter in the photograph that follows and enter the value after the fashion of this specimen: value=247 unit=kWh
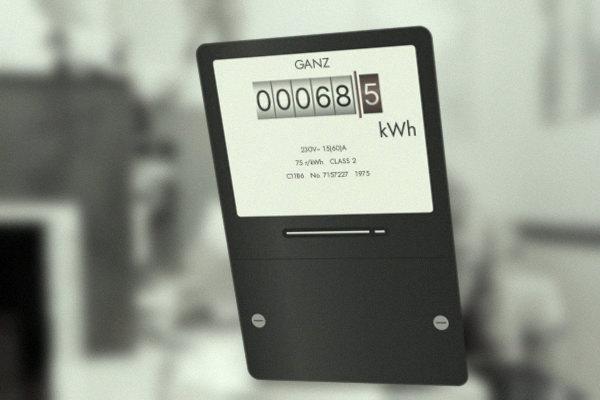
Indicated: value=68.5 unit=kWh
